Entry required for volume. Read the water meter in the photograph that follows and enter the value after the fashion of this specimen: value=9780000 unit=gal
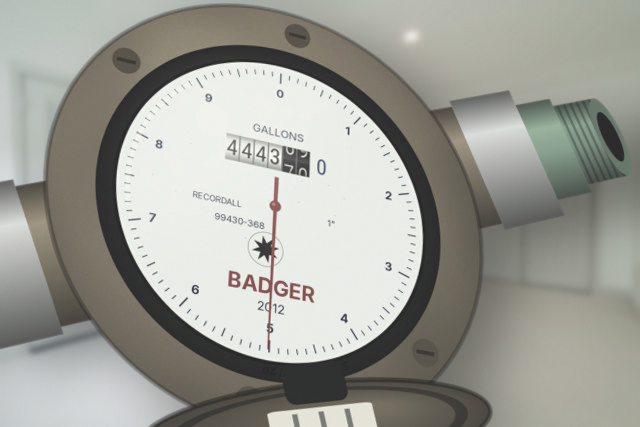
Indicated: value=4443695.0 unit=gal
